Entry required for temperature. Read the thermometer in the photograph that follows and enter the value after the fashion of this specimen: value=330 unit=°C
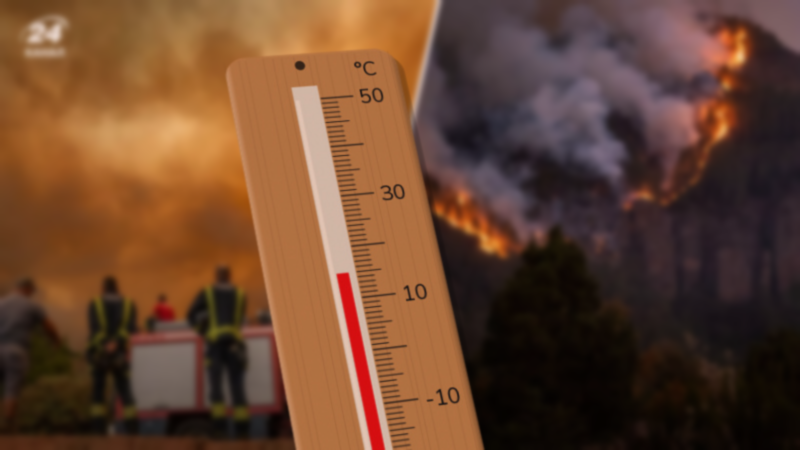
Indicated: value=15 unit=°C
